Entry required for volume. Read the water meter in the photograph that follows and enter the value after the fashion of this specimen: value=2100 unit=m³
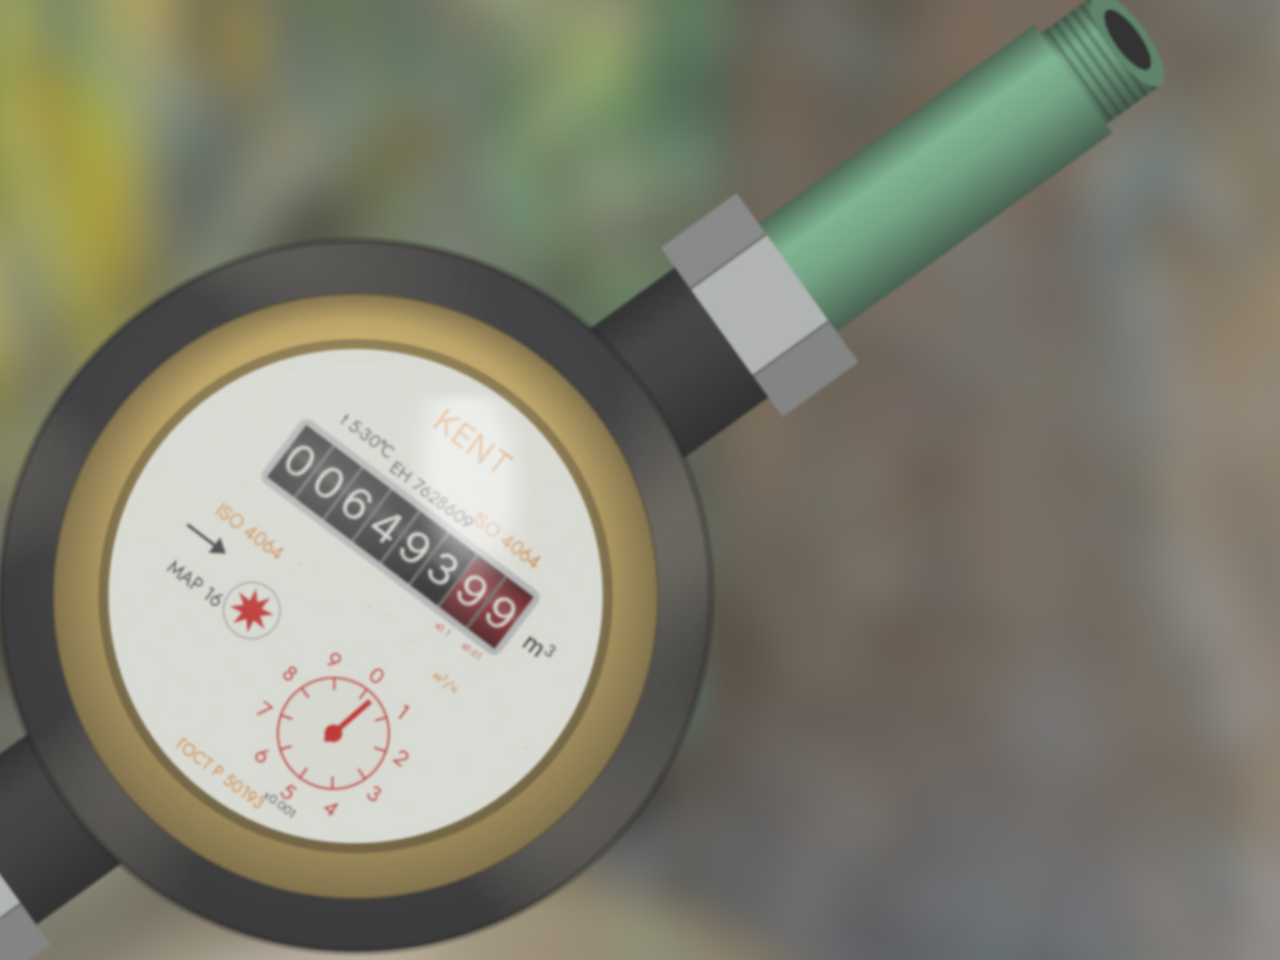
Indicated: value=6493.990 unit=m³
